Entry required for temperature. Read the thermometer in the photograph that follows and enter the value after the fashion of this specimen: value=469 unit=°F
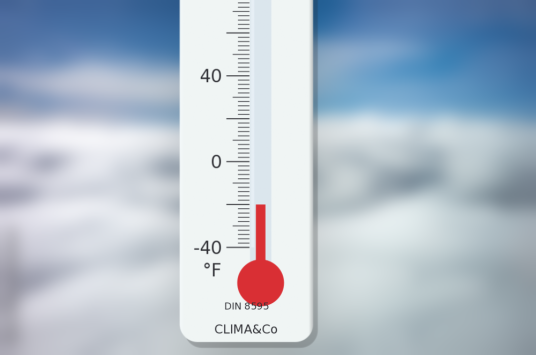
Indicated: value=-20 unit=°F
